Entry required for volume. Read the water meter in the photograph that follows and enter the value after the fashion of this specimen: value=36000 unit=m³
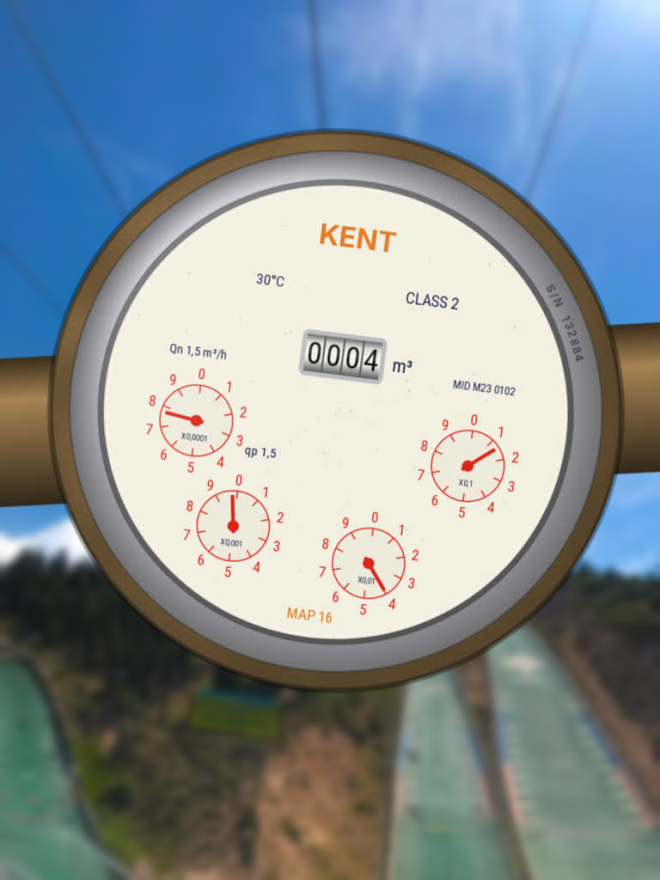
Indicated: value=4.1397 unit=m³
